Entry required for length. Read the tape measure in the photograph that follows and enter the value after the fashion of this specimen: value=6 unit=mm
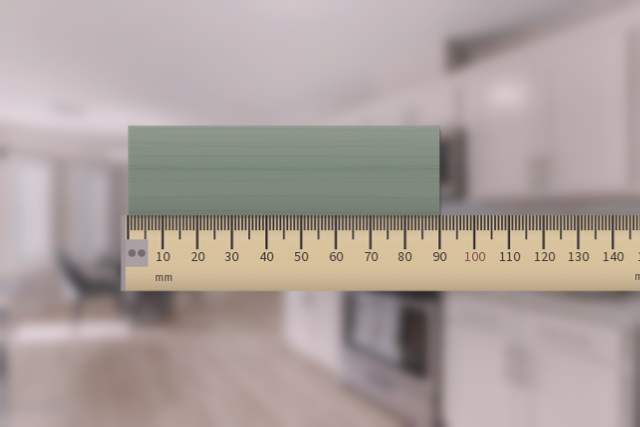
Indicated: value=90 unit=mm
